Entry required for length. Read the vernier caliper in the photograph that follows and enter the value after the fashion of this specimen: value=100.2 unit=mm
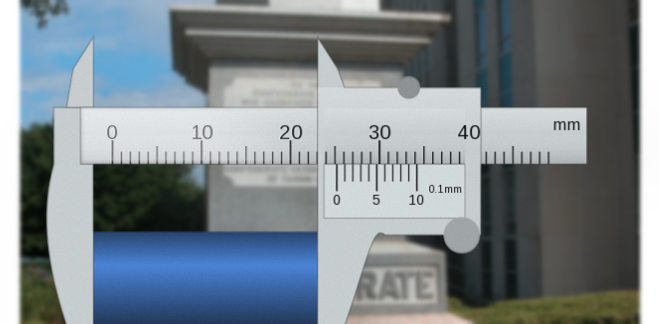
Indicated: value=25.2 unit=mm
